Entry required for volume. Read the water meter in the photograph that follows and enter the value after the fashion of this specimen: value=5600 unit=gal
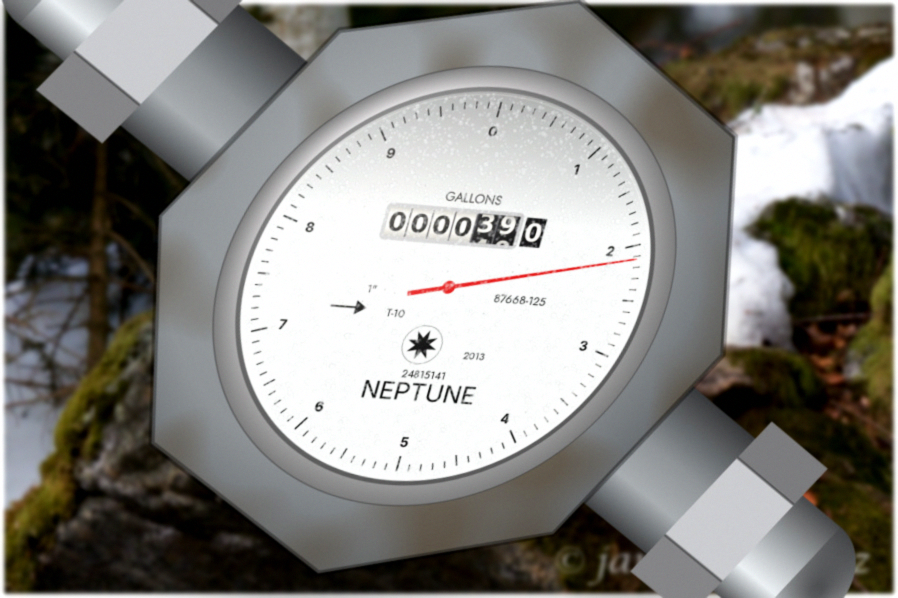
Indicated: value=392.1 unit=gal
